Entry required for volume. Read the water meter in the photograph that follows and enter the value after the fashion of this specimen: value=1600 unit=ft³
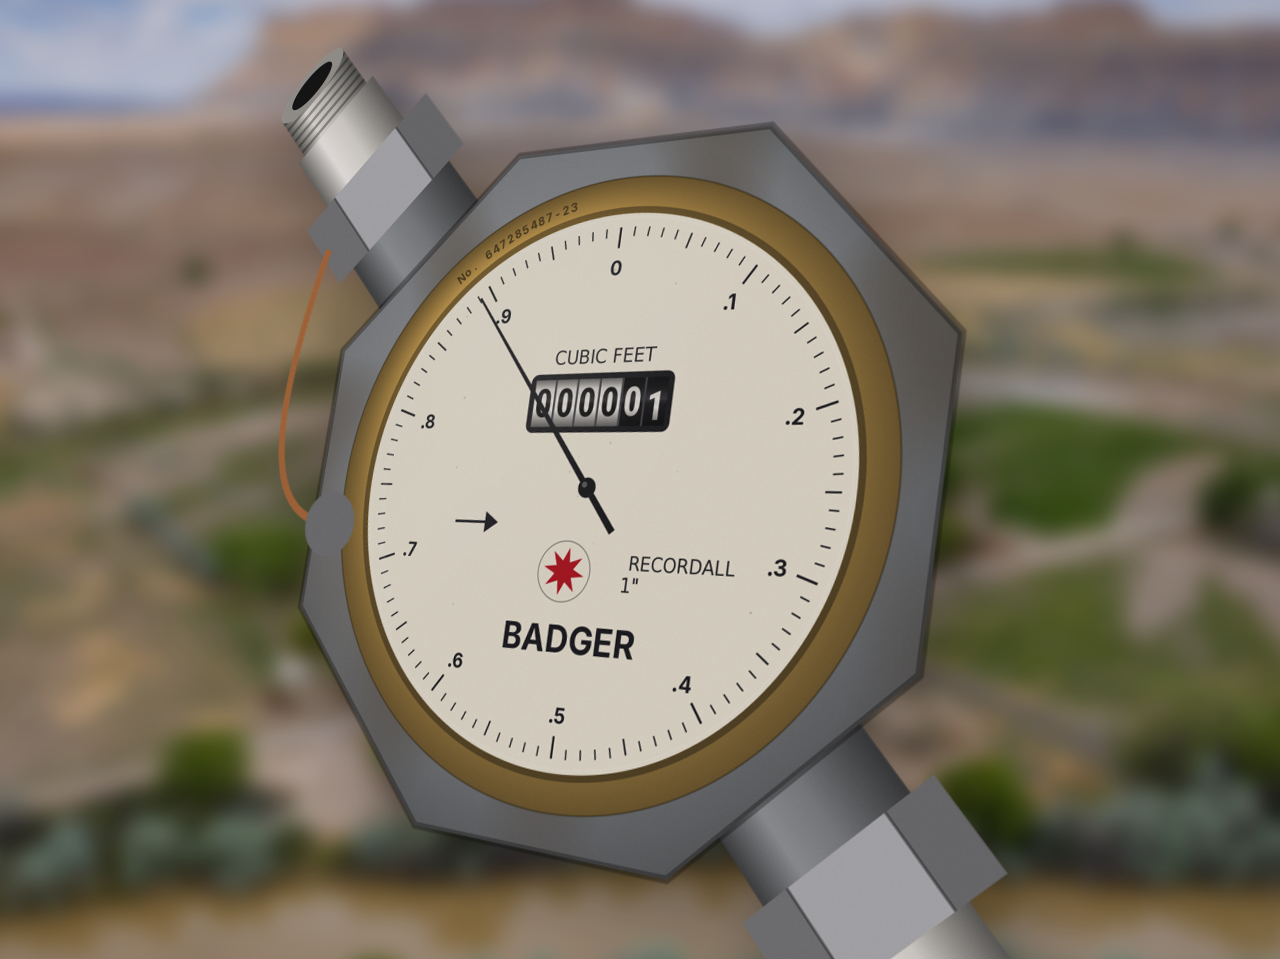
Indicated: value=0.89 unit=ft³
